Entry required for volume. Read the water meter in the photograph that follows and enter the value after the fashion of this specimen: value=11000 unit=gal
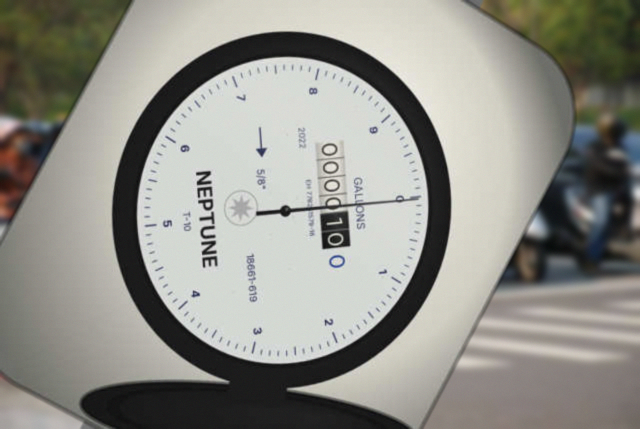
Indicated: value=100.0 unit=gal
